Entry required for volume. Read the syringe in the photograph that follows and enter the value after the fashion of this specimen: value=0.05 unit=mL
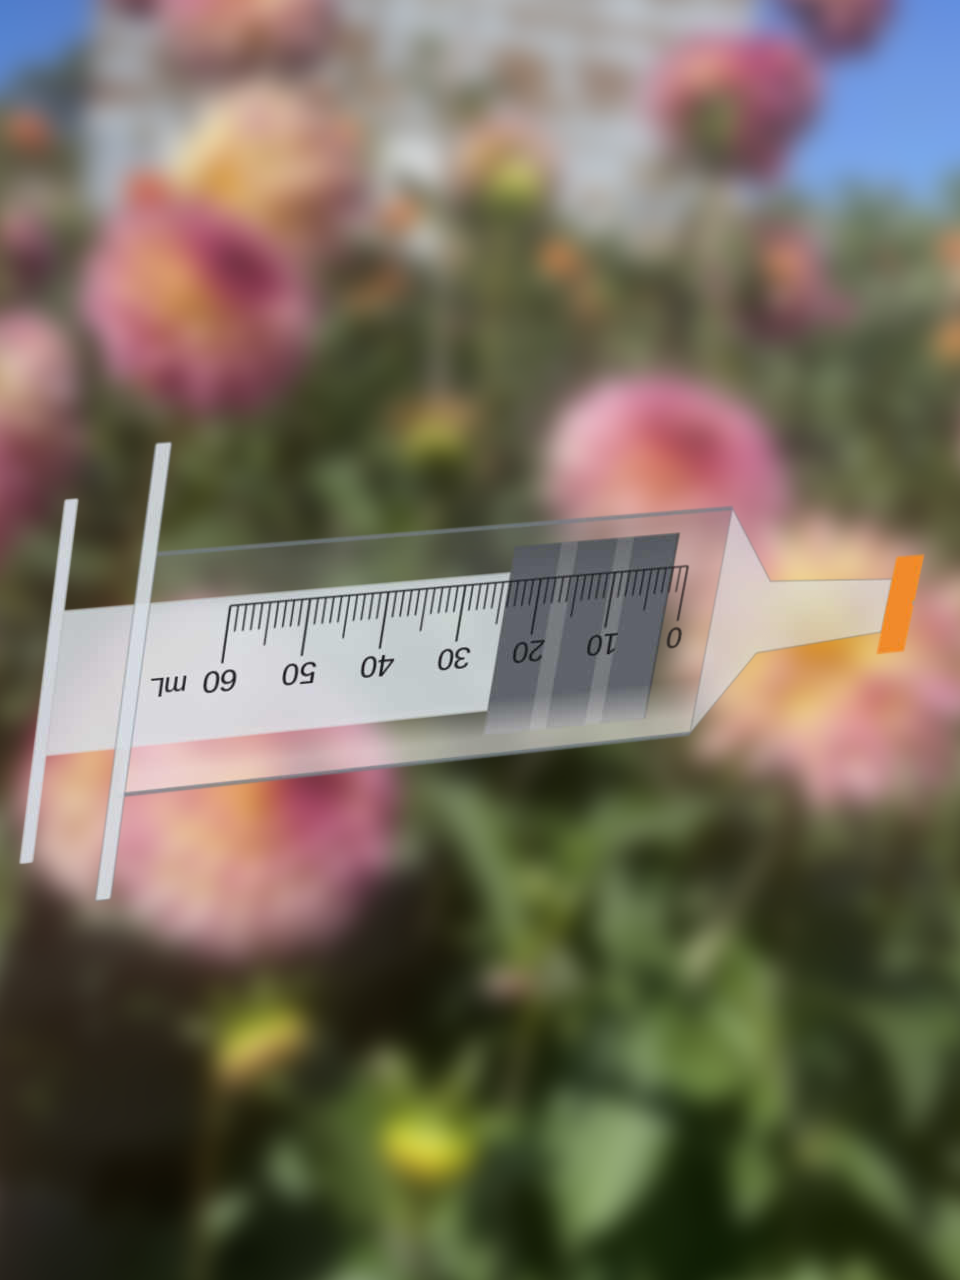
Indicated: value=2 unit=mL
